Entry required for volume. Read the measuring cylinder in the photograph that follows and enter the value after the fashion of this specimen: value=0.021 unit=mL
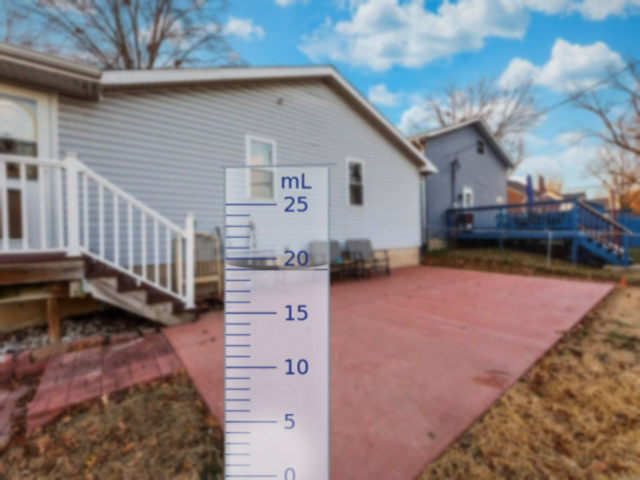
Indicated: value=19 unit=mL
